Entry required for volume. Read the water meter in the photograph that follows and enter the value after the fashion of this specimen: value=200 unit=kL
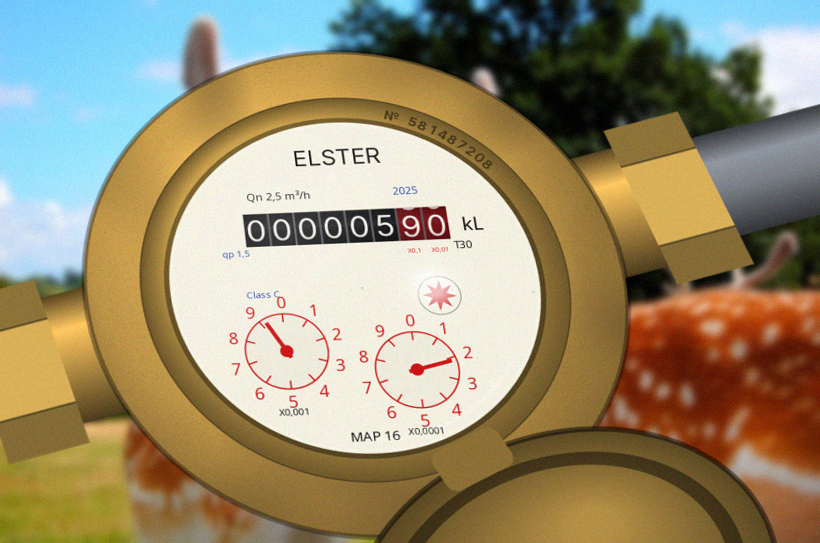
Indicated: value=5.8992 unit=kL
